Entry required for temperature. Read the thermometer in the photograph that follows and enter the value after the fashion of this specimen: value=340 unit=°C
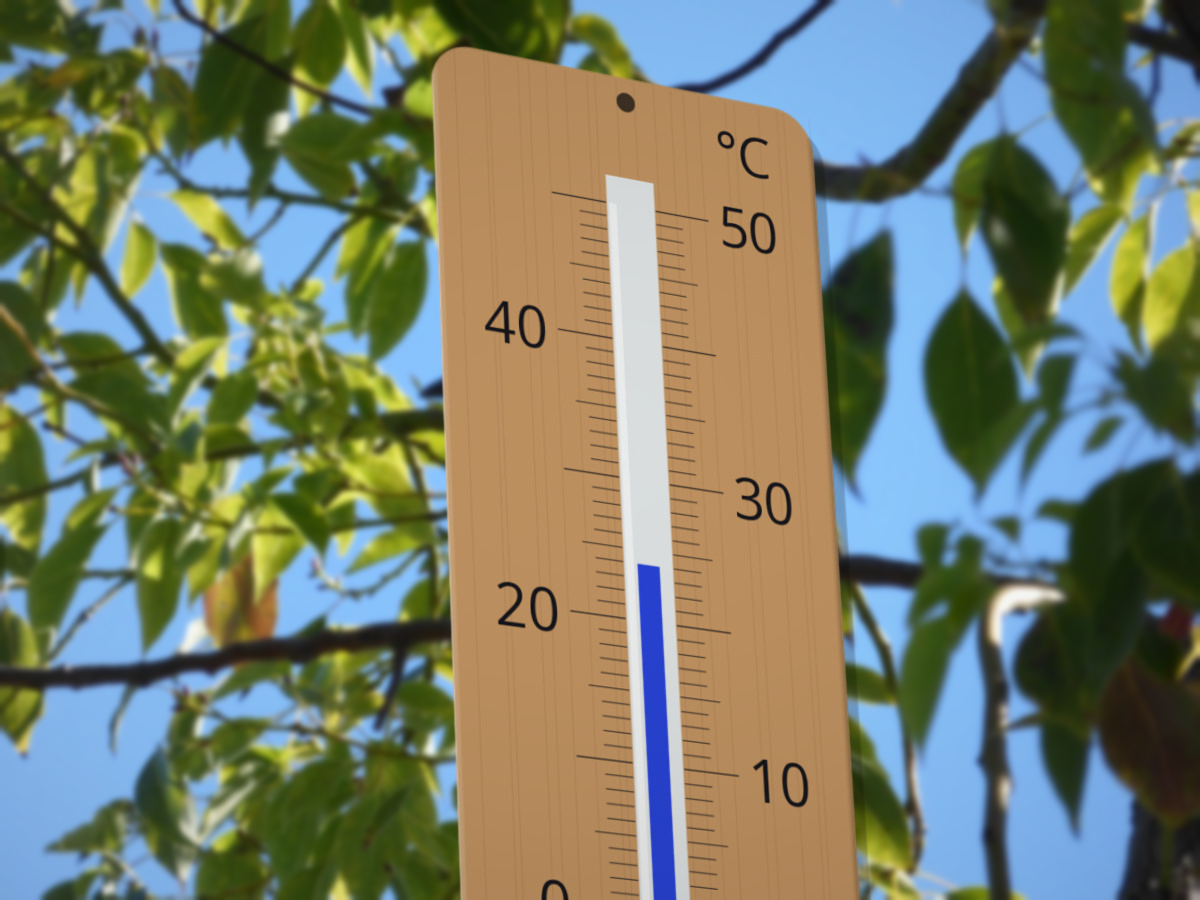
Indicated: value=24 unit=°C
